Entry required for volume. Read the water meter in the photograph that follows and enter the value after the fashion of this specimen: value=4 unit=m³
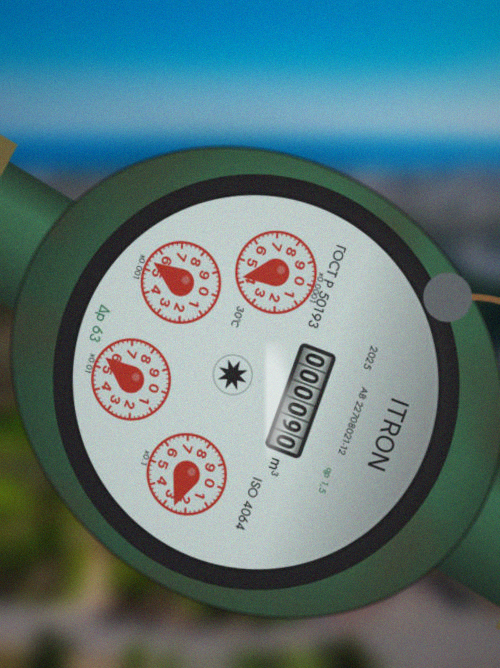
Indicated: value=90.2554 unit=m³
